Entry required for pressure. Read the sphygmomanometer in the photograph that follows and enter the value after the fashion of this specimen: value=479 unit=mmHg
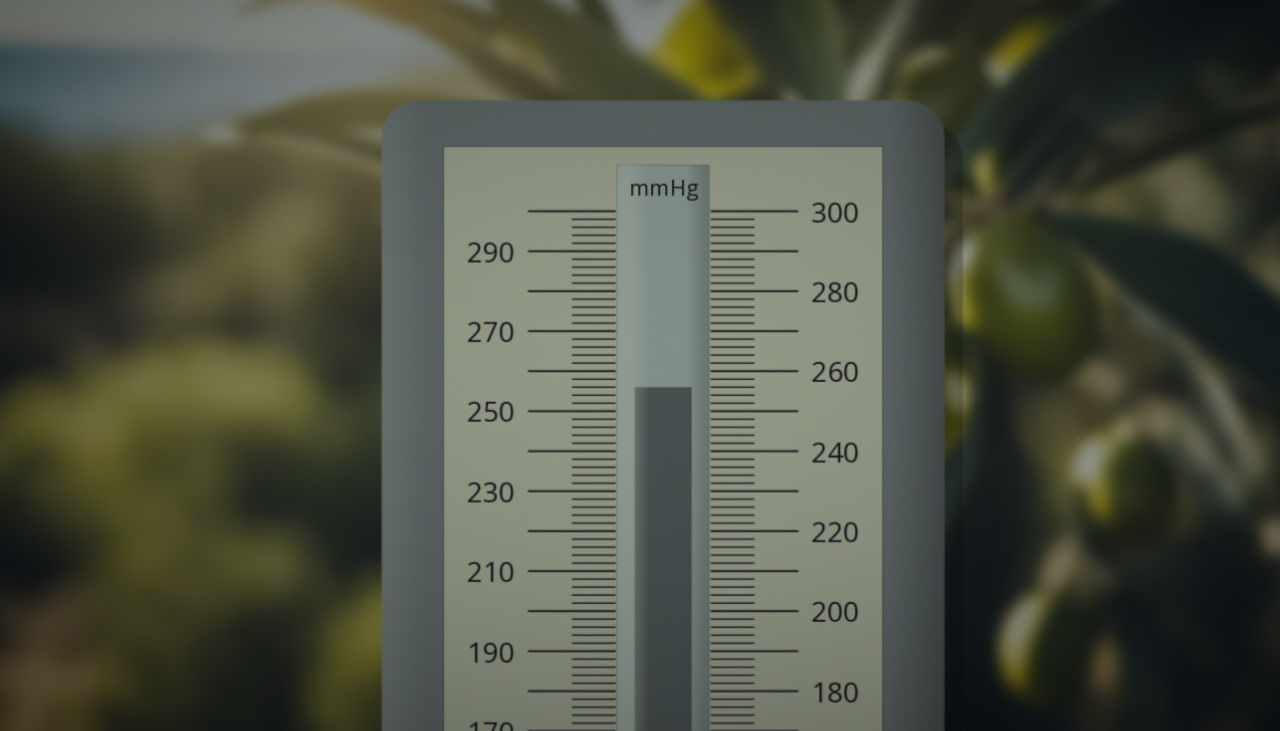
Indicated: value=256 unit=mmHg
